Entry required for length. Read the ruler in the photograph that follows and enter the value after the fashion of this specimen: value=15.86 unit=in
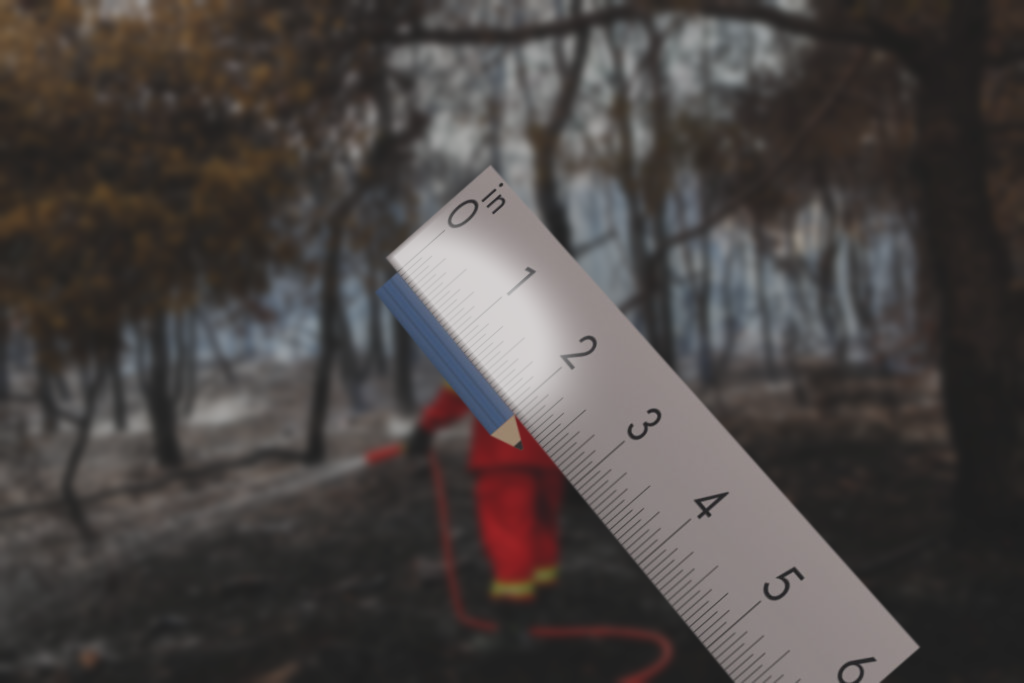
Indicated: value=2.375 unit=in
